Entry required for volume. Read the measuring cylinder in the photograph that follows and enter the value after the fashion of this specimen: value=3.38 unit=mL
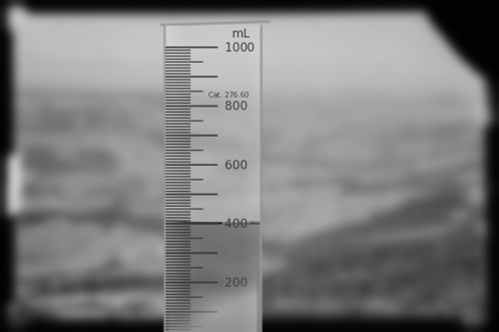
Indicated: value=400 unit=mL
